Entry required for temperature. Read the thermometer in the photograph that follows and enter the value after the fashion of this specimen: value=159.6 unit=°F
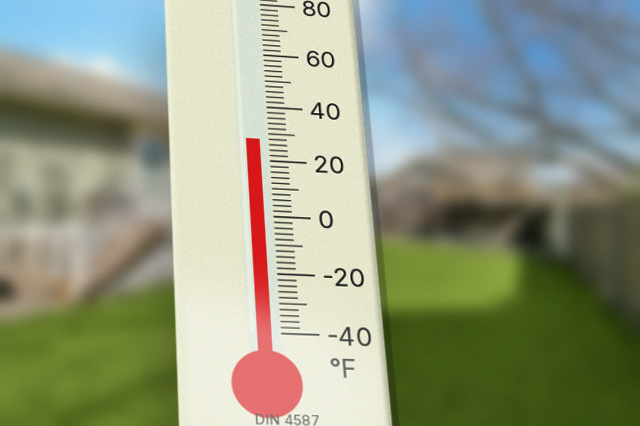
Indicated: value=28 unit=°F
